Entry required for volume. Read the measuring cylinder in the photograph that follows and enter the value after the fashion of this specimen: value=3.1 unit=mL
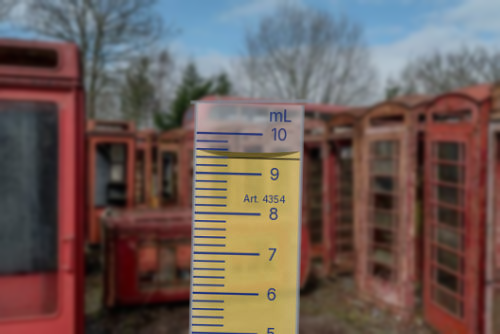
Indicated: value=9.4 unit=mL
